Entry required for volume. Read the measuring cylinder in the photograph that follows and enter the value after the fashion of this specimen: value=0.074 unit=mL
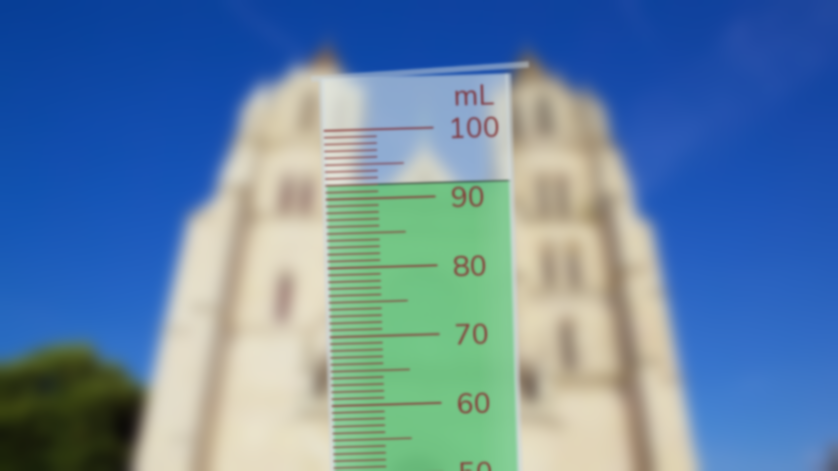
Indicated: value=92 unit=mL
